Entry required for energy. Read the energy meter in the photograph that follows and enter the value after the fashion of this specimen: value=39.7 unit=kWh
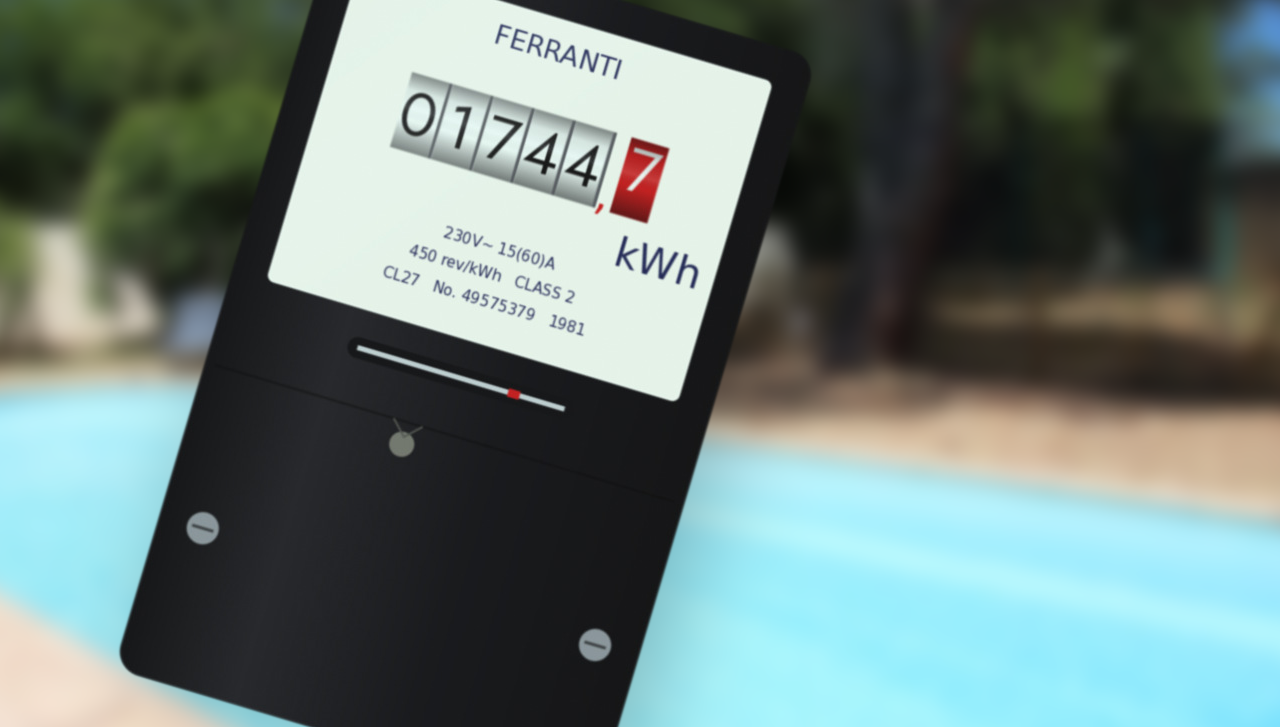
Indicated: value=1744.7 unit=kWh
